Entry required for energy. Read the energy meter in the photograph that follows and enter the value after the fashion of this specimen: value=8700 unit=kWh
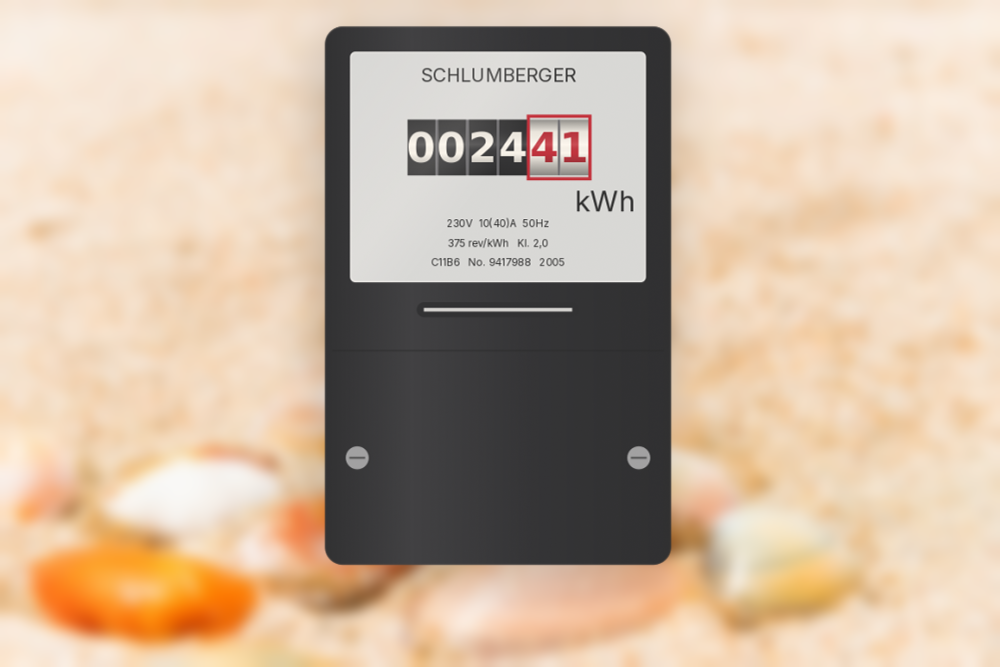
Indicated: value=24.41 unit=kWh
